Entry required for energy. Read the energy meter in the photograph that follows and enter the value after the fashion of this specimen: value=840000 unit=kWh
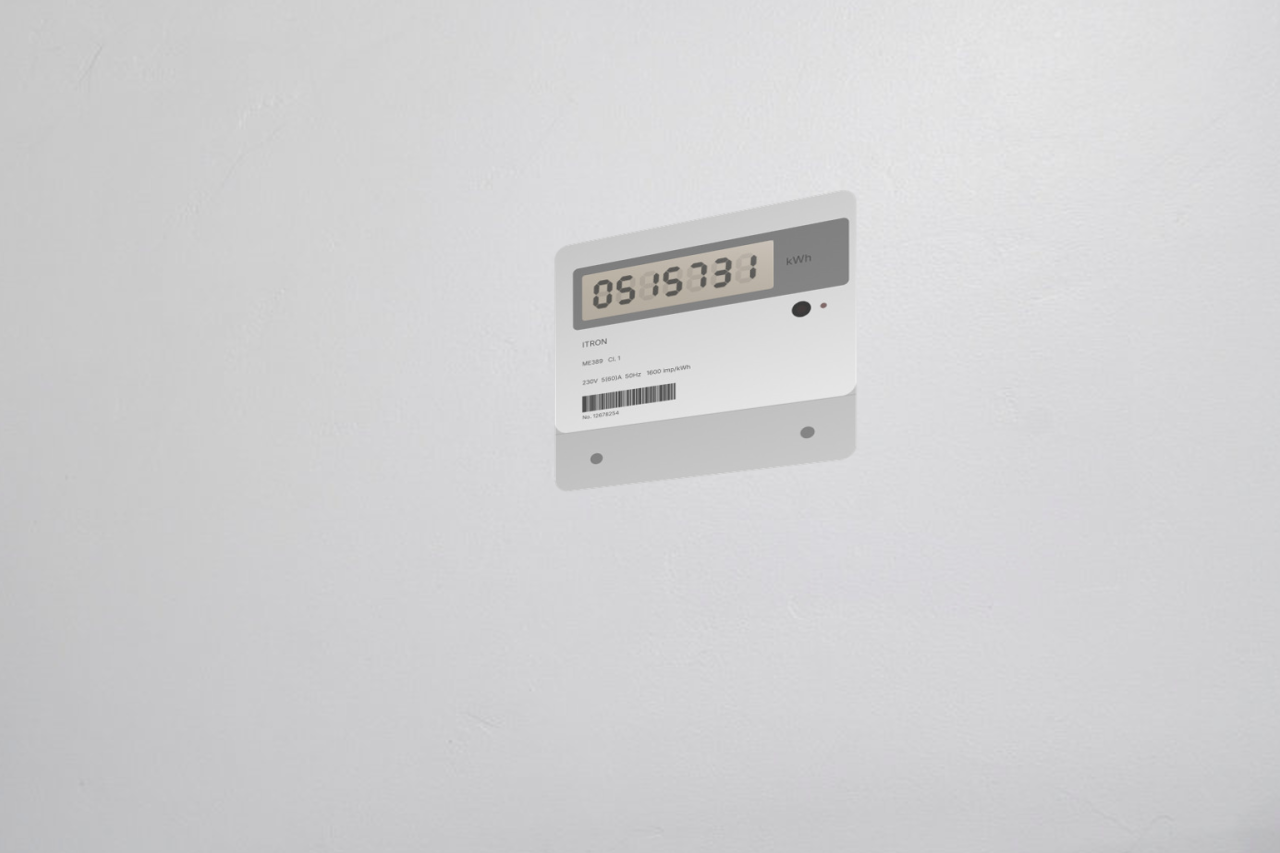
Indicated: value=515731 unit=kWh
